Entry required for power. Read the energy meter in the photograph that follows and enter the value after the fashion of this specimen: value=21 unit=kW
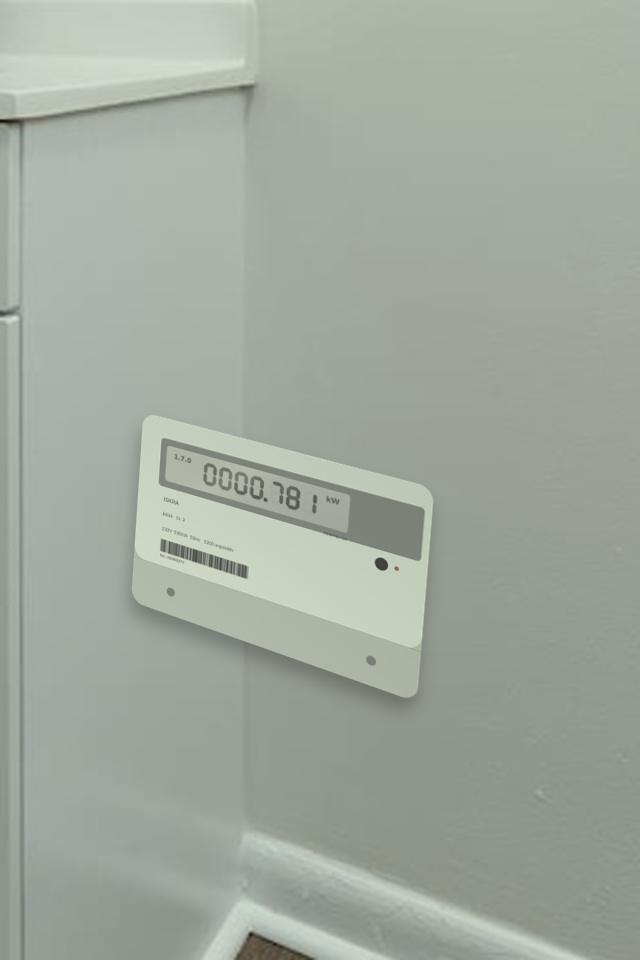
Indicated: value=0.781 unit=kW
